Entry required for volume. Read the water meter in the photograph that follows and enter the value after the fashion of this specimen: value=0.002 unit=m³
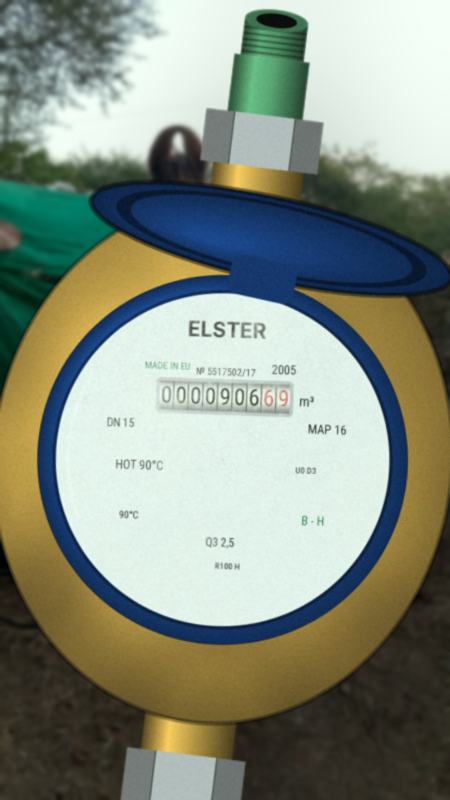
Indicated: value=906.69 unit=m³
